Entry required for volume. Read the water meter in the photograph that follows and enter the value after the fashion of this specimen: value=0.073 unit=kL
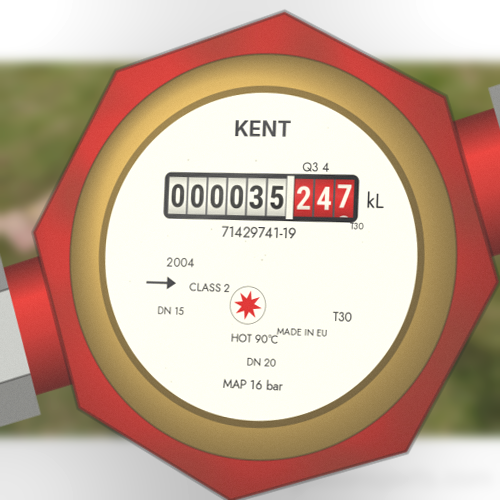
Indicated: value=35.247 unit=kL
